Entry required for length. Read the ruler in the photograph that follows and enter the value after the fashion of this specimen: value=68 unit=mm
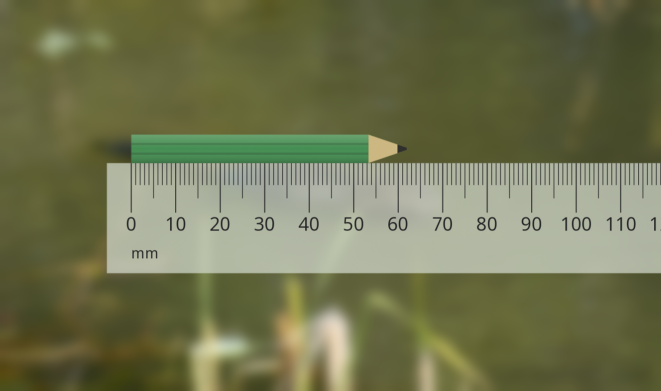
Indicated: value=62 unit=mm
